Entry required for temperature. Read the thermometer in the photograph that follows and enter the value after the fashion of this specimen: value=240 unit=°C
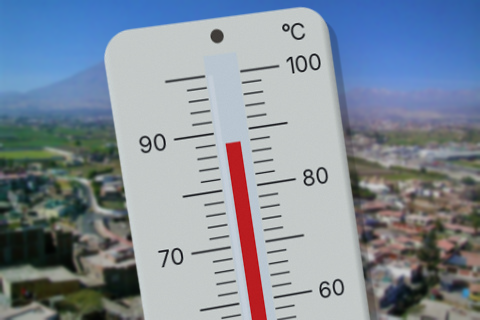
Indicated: value=88 unit=°C
